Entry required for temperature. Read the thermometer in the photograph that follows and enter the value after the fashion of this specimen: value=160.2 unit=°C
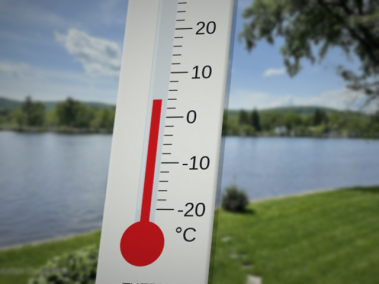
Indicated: value=4 unit=°C
